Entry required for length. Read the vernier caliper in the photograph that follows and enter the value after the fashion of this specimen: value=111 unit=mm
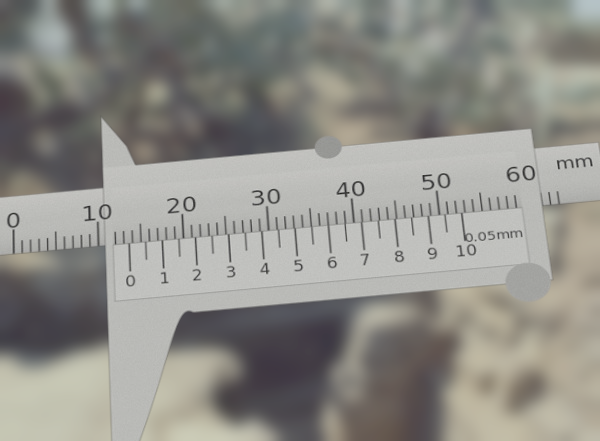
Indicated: value=13.6 unit=mm
